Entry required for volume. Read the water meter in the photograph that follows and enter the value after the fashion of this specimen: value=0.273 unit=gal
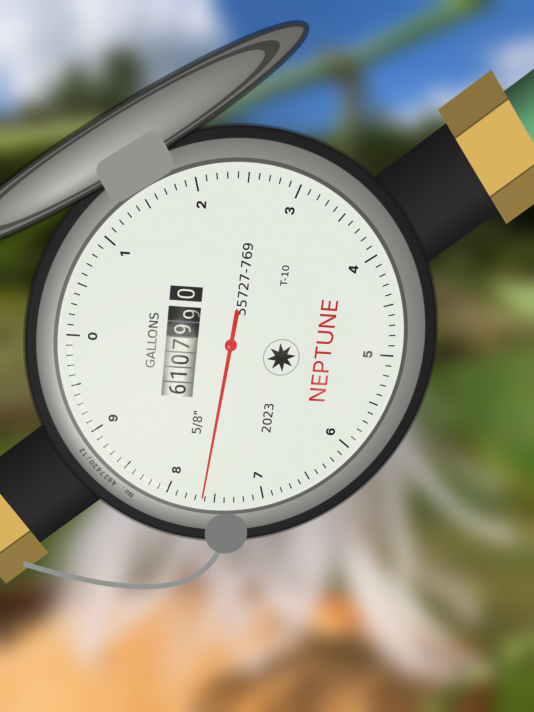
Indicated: value=6107987.6 unit=gal
